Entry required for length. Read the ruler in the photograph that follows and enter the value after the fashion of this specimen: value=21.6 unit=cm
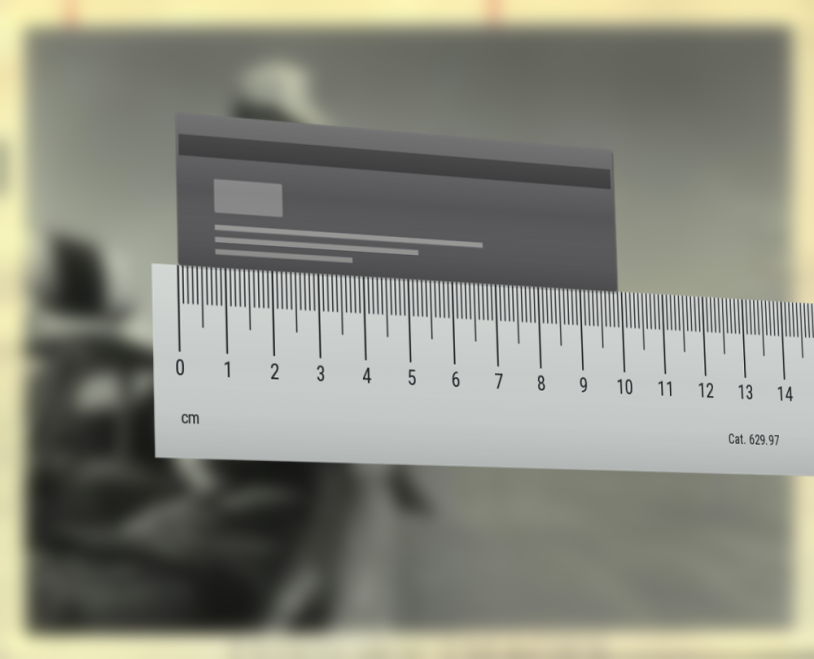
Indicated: value=9.9 unit=cm
